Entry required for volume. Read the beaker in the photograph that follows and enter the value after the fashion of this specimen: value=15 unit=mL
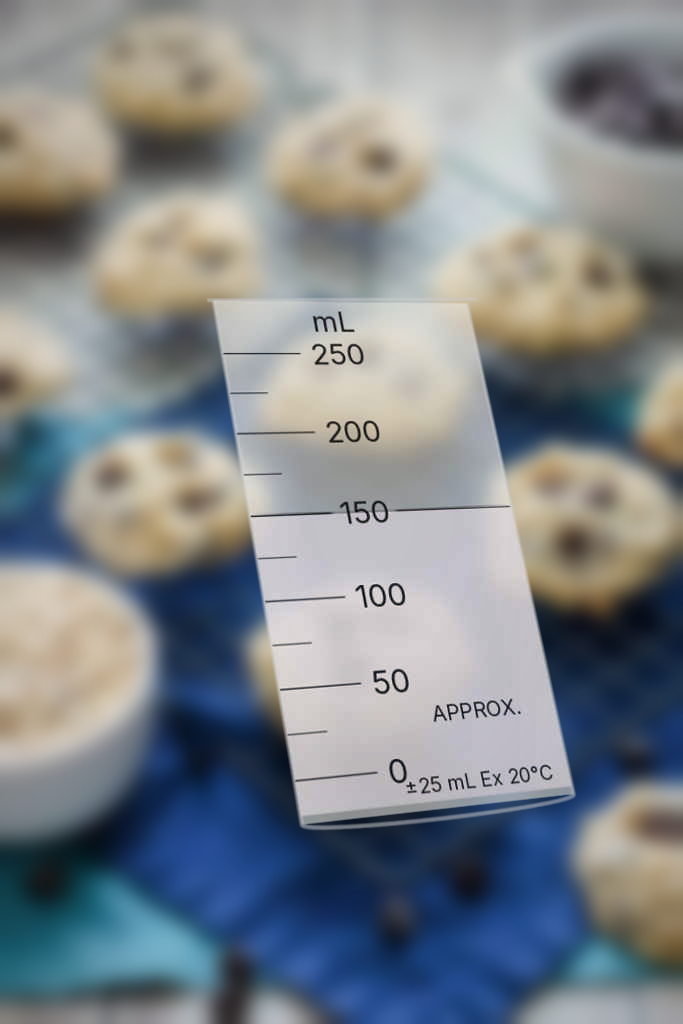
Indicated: value=150 unit=mL
